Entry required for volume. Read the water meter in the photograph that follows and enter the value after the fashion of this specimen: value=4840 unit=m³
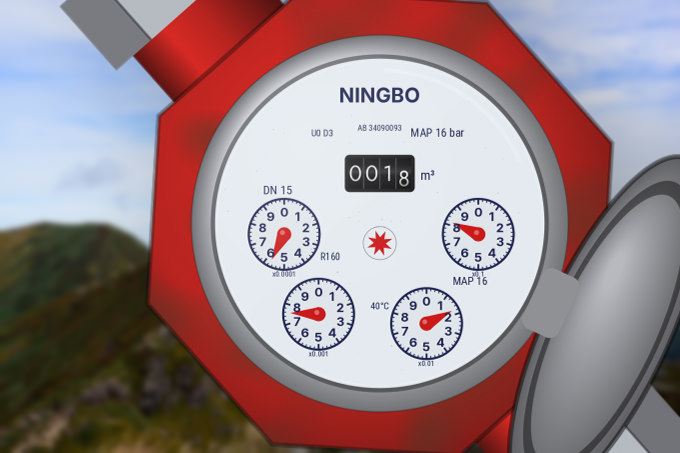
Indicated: value=17.8175 unit=m³
